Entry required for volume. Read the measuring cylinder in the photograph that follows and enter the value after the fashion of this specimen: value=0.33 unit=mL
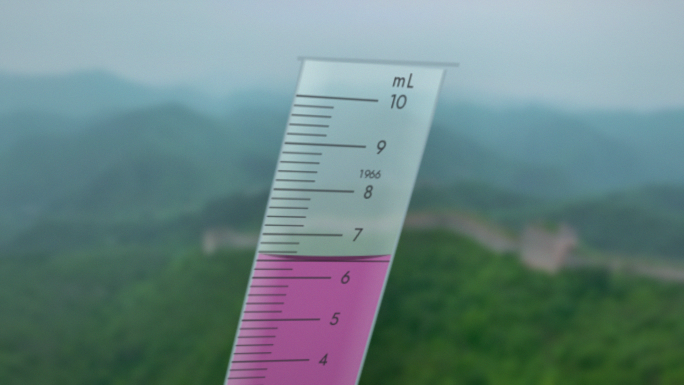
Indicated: value=6.4 unit=mL
